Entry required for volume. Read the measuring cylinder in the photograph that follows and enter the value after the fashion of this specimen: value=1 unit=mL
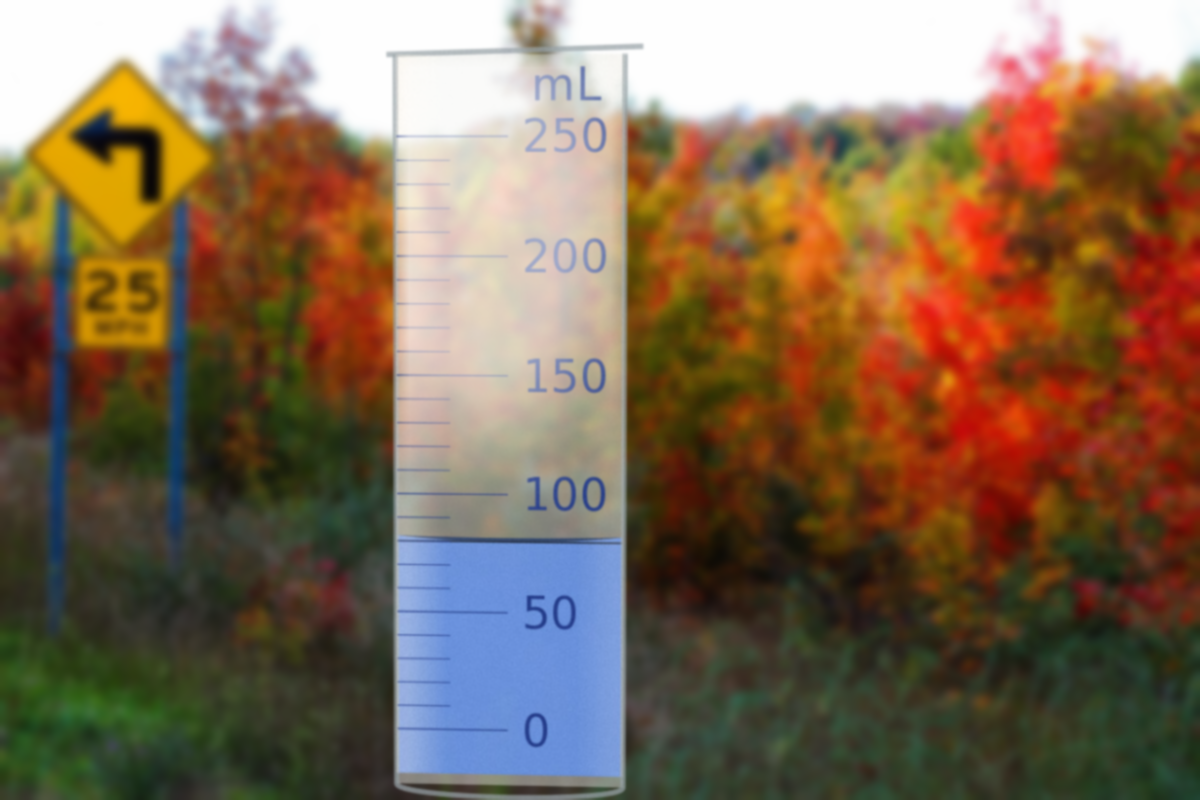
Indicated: value=80 unit=mL
